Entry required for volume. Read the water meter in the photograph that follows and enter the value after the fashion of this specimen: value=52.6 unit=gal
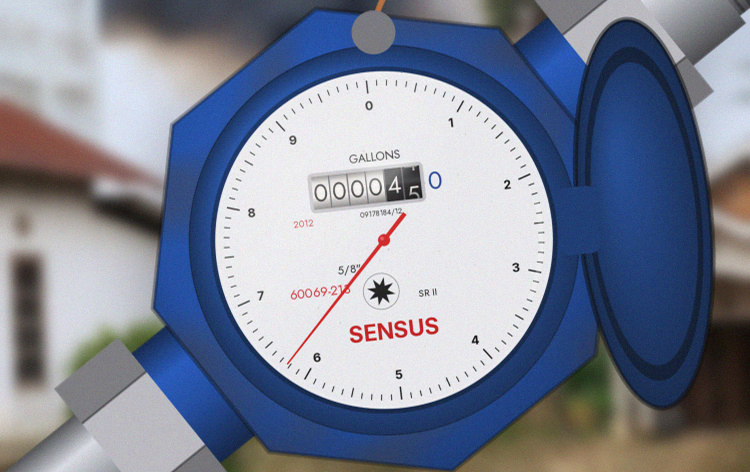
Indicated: value=446.2 unit=gal
